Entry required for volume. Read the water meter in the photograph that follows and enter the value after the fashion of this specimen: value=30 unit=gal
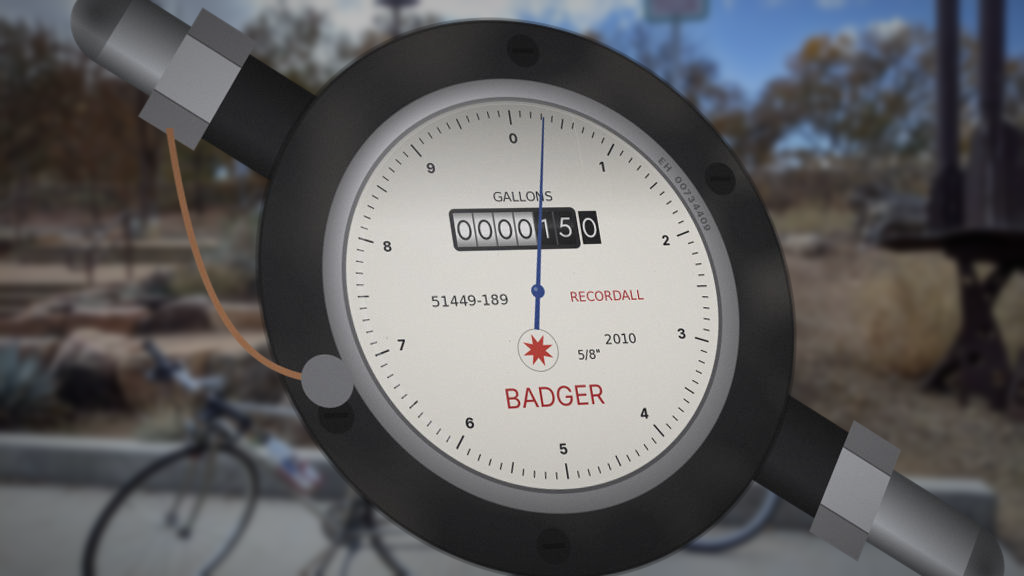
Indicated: value=150.3 unit=gal
